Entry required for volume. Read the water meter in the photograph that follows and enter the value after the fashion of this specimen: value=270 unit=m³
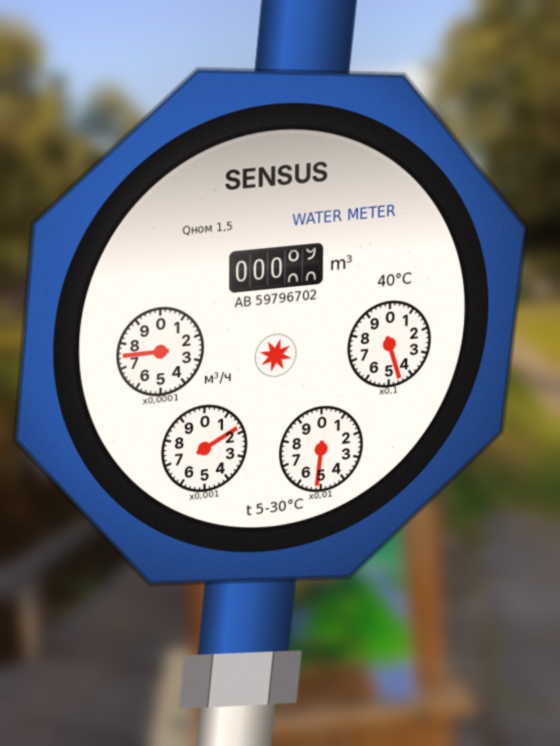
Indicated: value=89.4517 unit=m³
